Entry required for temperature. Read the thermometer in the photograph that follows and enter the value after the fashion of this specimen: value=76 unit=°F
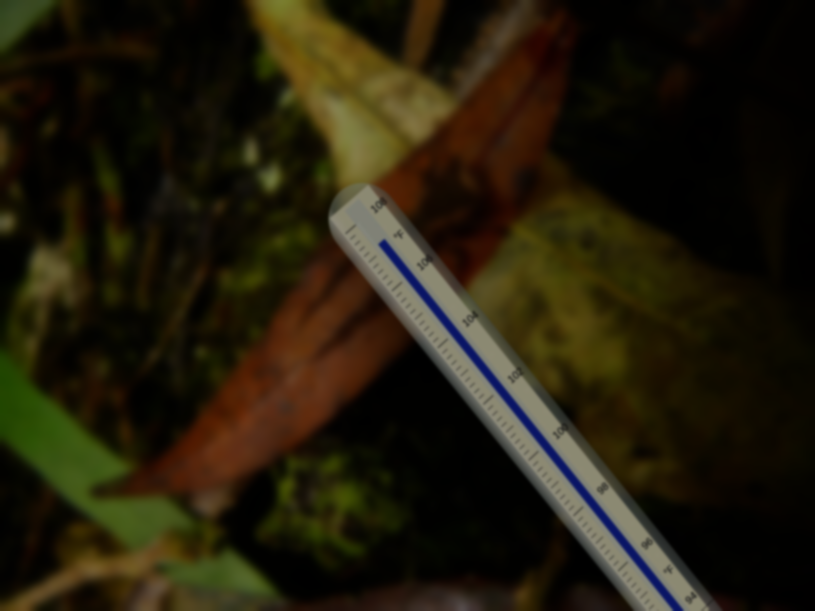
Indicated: value=107.2 unit=°F
